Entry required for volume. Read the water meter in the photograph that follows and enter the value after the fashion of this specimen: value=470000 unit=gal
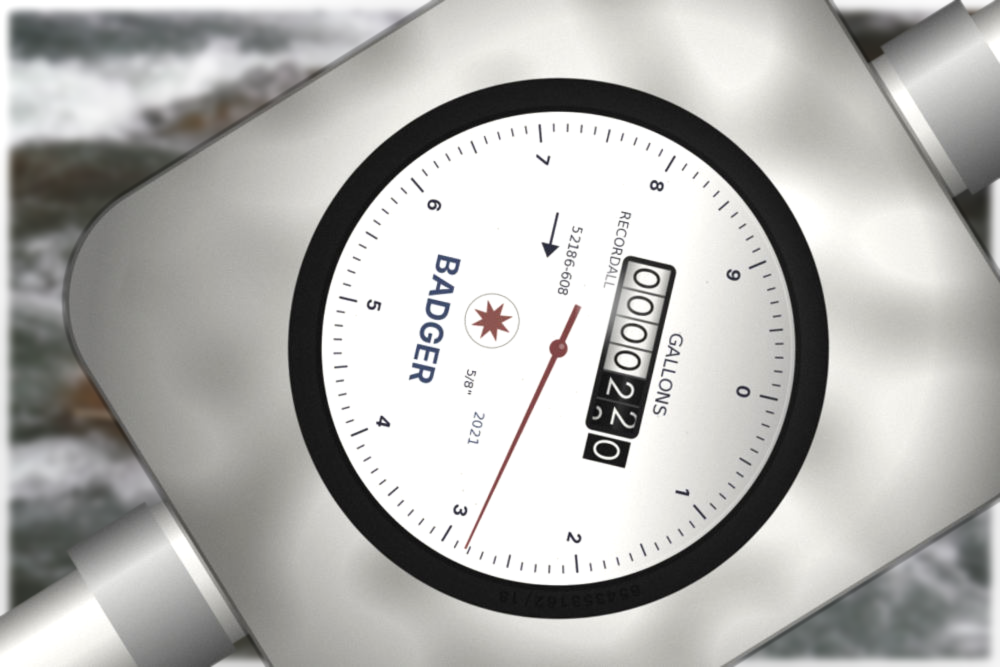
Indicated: value=222.8 unit=gal
